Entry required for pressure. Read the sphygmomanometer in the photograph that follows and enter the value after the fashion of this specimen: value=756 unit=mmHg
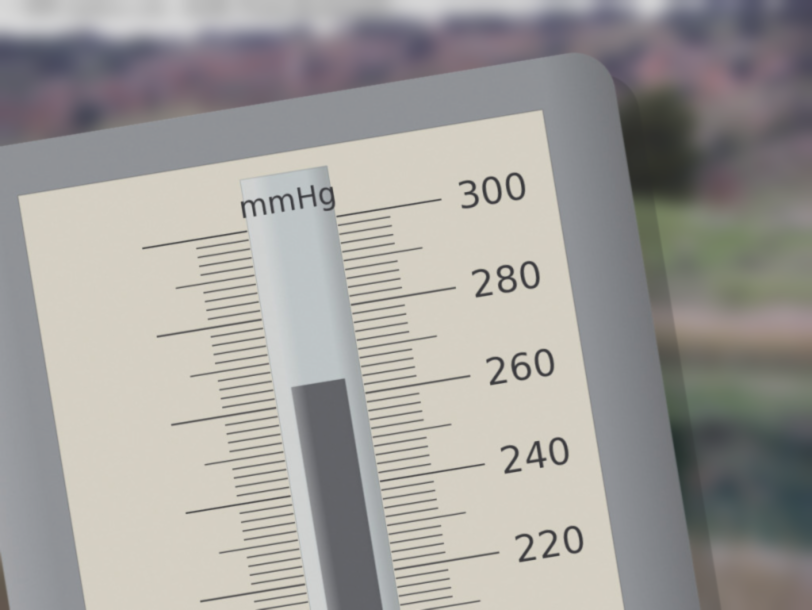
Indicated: value=264 unit=mmHg
